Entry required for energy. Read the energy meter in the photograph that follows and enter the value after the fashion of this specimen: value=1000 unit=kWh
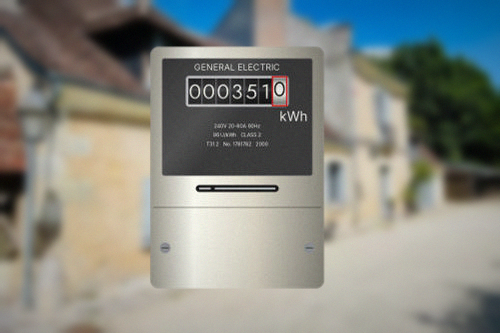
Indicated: value=351.0 unit=kWh
